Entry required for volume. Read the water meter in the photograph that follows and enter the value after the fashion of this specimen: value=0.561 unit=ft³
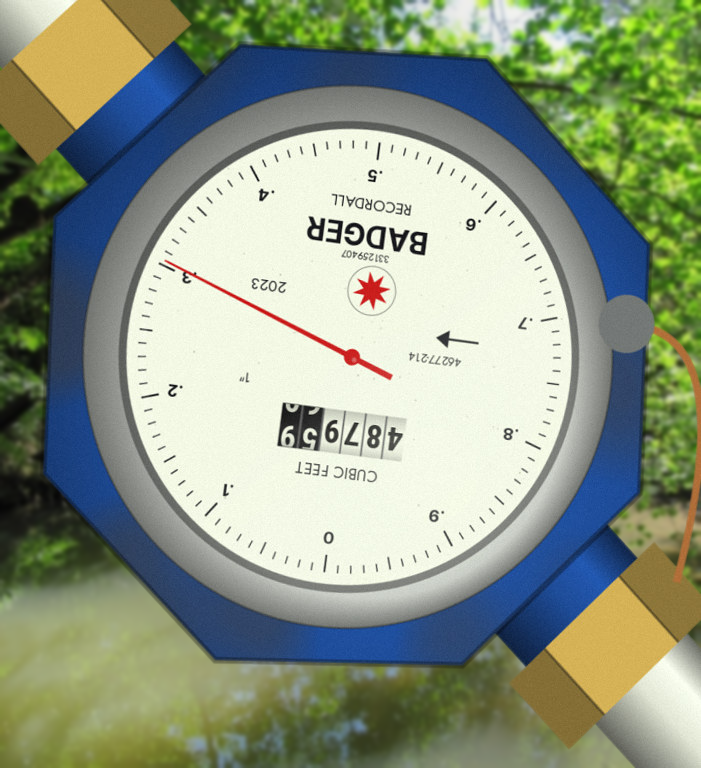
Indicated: value=487959.30 unit=ft³
